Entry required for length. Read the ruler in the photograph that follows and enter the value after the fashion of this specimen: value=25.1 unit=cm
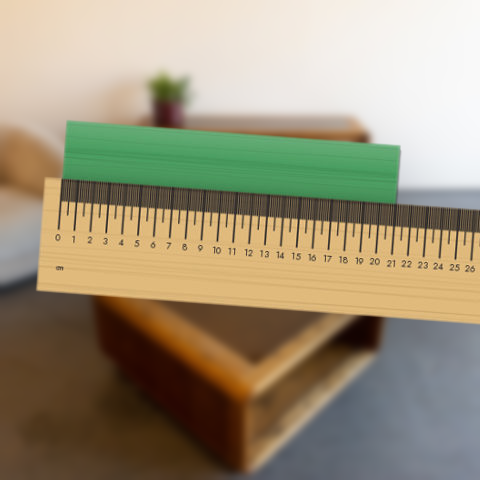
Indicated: value=21 unit=cm
